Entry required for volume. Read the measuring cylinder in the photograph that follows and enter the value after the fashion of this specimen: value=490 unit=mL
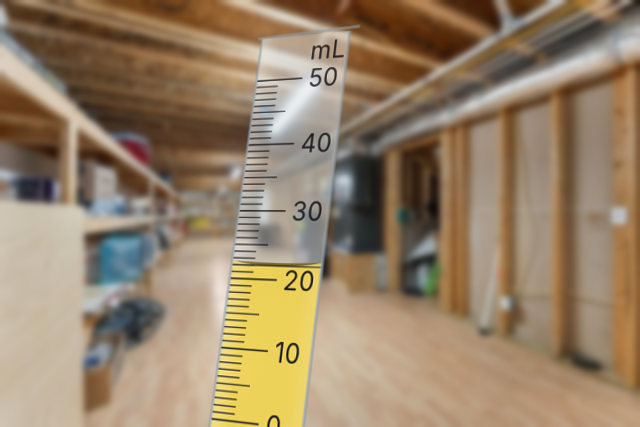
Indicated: value=22 unit=mL
